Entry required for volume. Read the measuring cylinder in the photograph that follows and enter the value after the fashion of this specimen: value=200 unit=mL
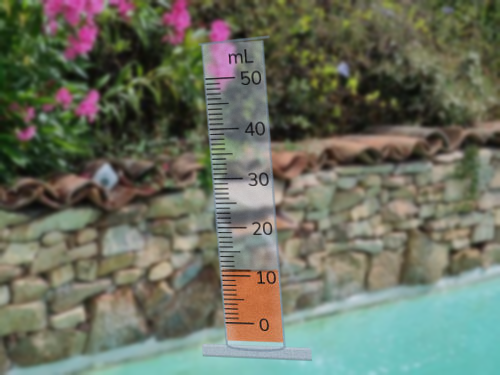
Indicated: value=11 unit=mL
